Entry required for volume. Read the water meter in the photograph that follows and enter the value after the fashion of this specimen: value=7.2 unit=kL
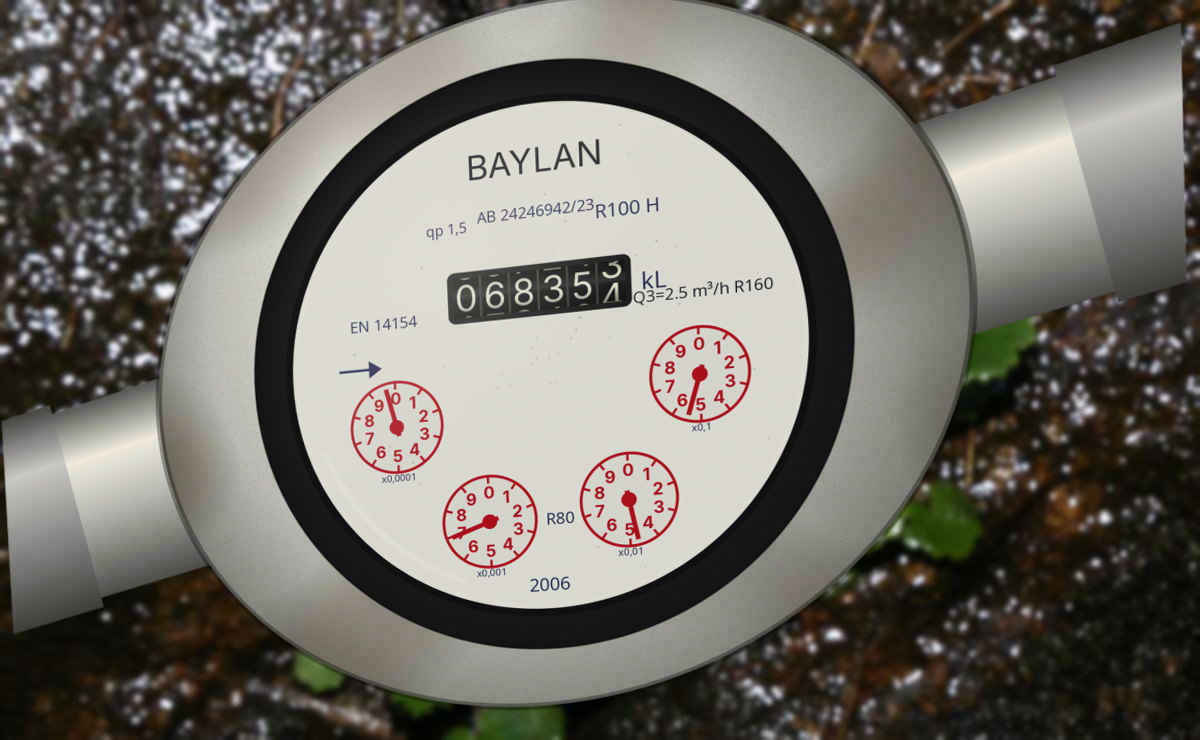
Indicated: value=68353.5469 unit=kL
